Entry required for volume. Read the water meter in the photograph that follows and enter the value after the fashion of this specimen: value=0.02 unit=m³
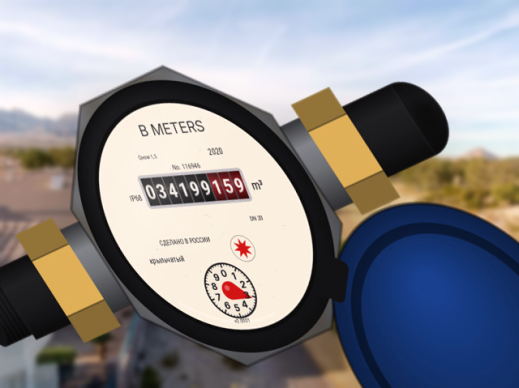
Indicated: value=34199.1593 unit=m³
